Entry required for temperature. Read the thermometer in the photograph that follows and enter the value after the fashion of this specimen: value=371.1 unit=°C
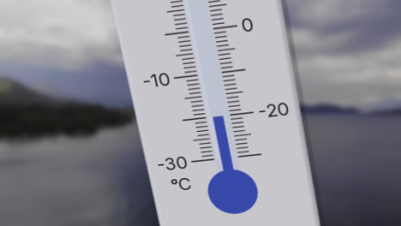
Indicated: value=-20 unit=°C
